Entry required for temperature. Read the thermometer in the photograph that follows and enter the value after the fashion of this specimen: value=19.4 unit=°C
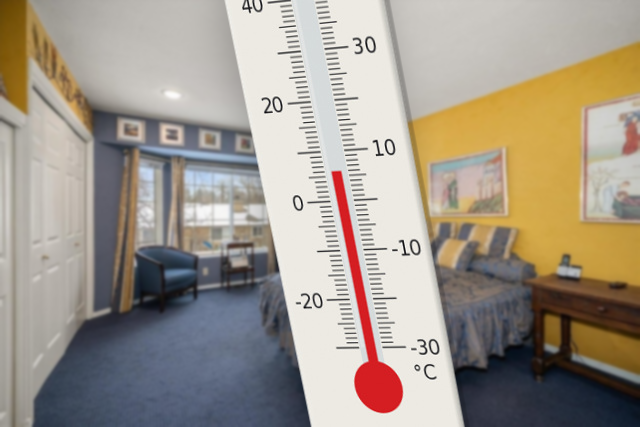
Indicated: value=6 unit=°C
